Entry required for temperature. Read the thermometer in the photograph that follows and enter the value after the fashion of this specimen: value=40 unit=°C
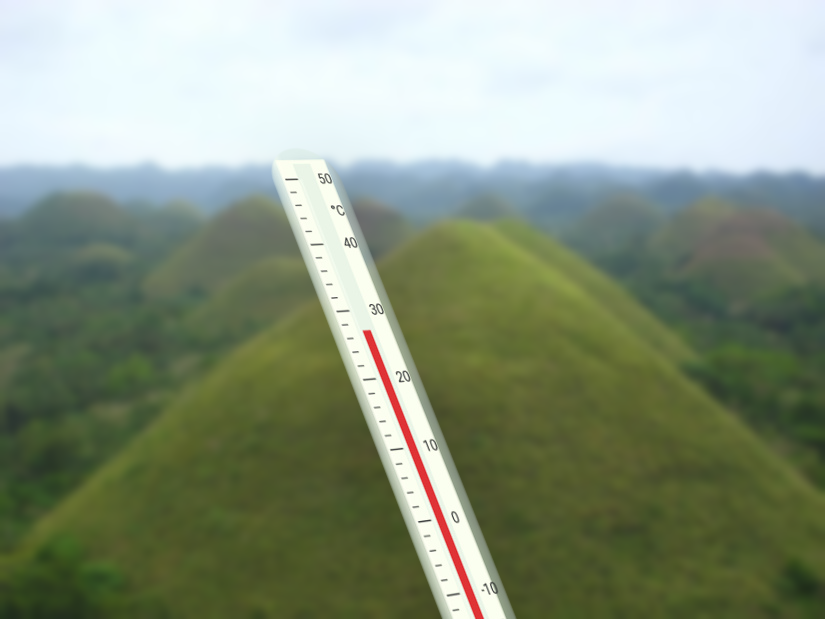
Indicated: value=27 unit=°C
